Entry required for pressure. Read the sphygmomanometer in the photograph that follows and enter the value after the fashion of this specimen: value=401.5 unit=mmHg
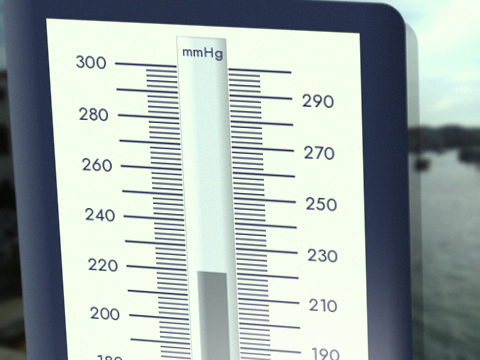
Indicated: value=220 unit=mmHg
